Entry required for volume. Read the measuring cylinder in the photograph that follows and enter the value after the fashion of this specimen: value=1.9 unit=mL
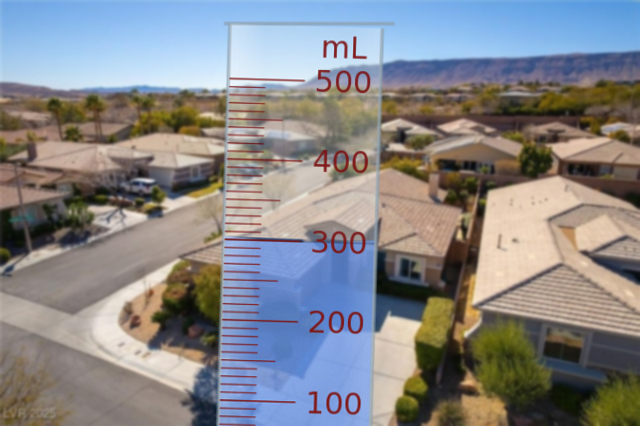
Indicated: value=300 unit=mL
